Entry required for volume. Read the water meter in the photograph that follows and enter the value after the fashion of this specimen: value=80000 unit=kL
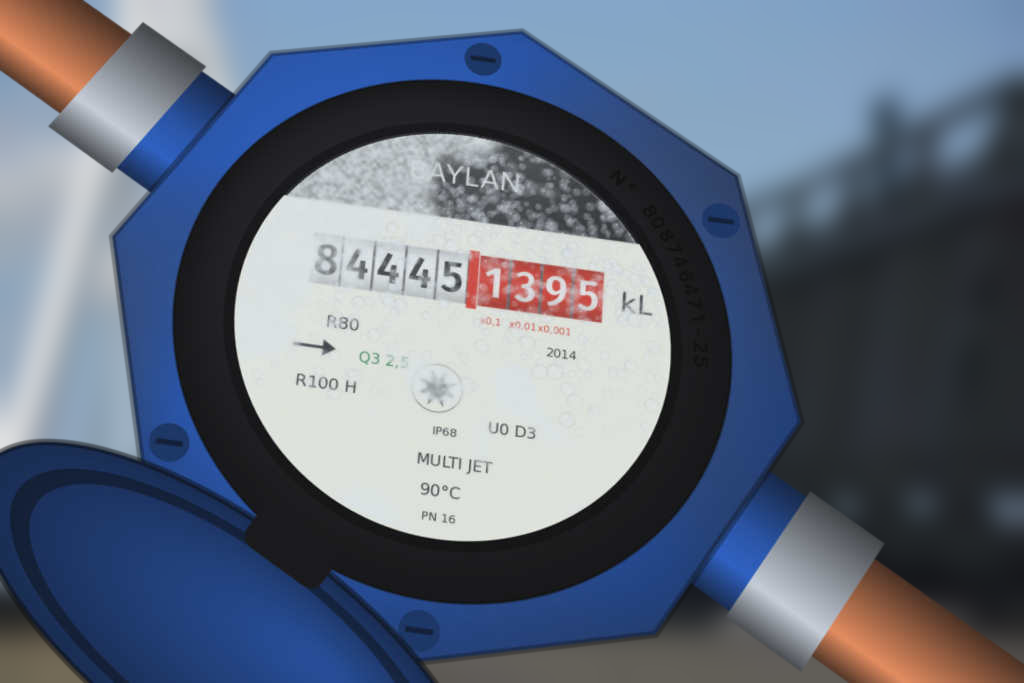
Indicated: value=84445.1395 unit=kL
